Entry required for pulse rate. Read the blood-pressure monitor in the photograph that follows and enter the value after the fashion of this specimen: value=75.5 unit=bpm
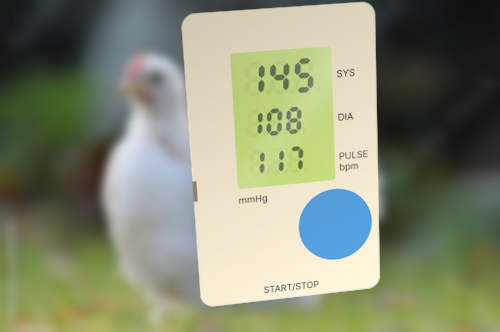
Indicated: value=117 unit=bpm
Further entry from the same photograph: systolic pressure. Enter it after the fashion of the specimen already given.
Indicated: value=145 unit=mmHg
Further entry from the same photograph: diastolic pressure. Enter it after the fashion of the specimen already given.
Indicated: value=108 unit=mmHg
